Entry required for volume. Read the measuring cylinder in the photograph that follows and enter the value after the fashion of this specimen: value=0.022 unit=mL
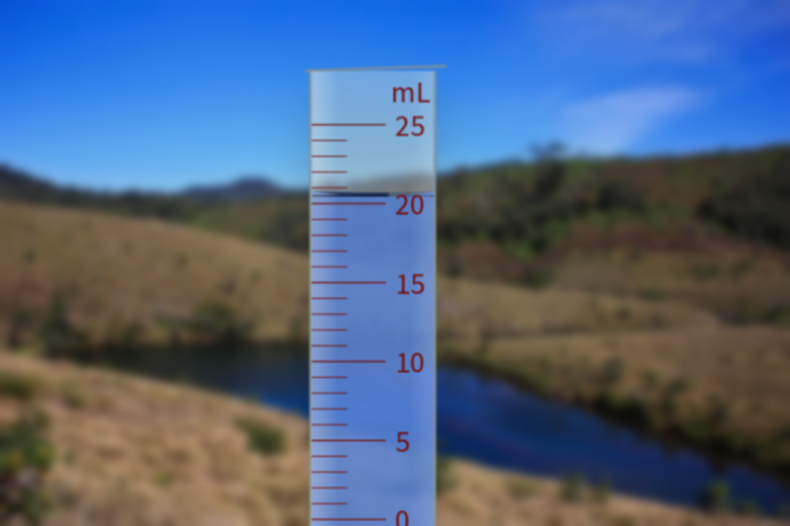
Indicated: value=20.5 unit=mL
